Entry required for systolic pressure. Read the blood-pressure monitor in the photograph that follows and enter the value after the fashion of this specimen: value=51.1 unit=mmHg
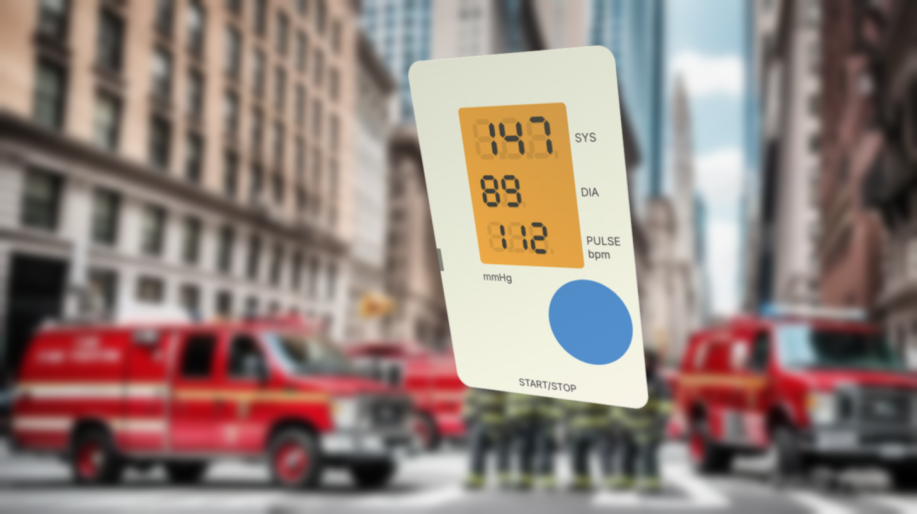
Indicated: value=147 unit=mmHg
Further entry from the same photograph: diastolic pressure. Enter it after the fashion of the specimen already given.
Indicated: value=89 unit=mmHg
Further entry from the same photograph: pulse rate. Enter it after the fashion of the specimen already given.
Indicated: value=112 unit=bpm
